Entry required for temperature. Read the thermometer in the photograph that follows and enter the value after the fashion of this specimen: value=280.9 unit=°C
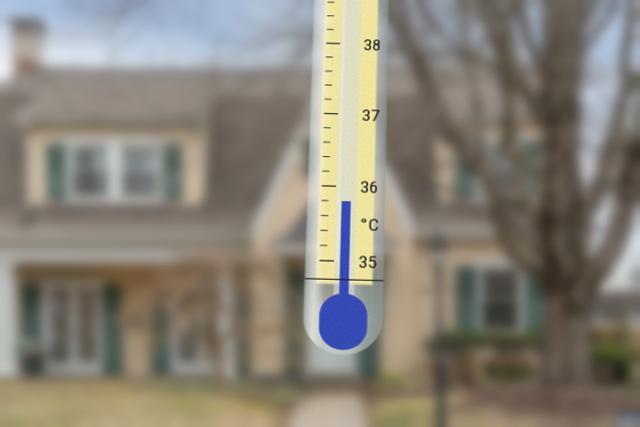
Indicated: value=35.8 unit=°C
